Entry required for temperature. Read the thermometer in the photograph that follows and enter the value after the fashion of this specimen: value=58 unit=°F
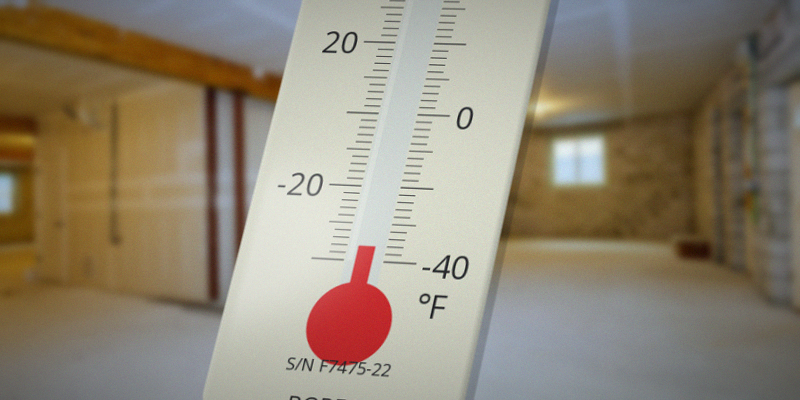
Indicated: value=-36 unit=°F
